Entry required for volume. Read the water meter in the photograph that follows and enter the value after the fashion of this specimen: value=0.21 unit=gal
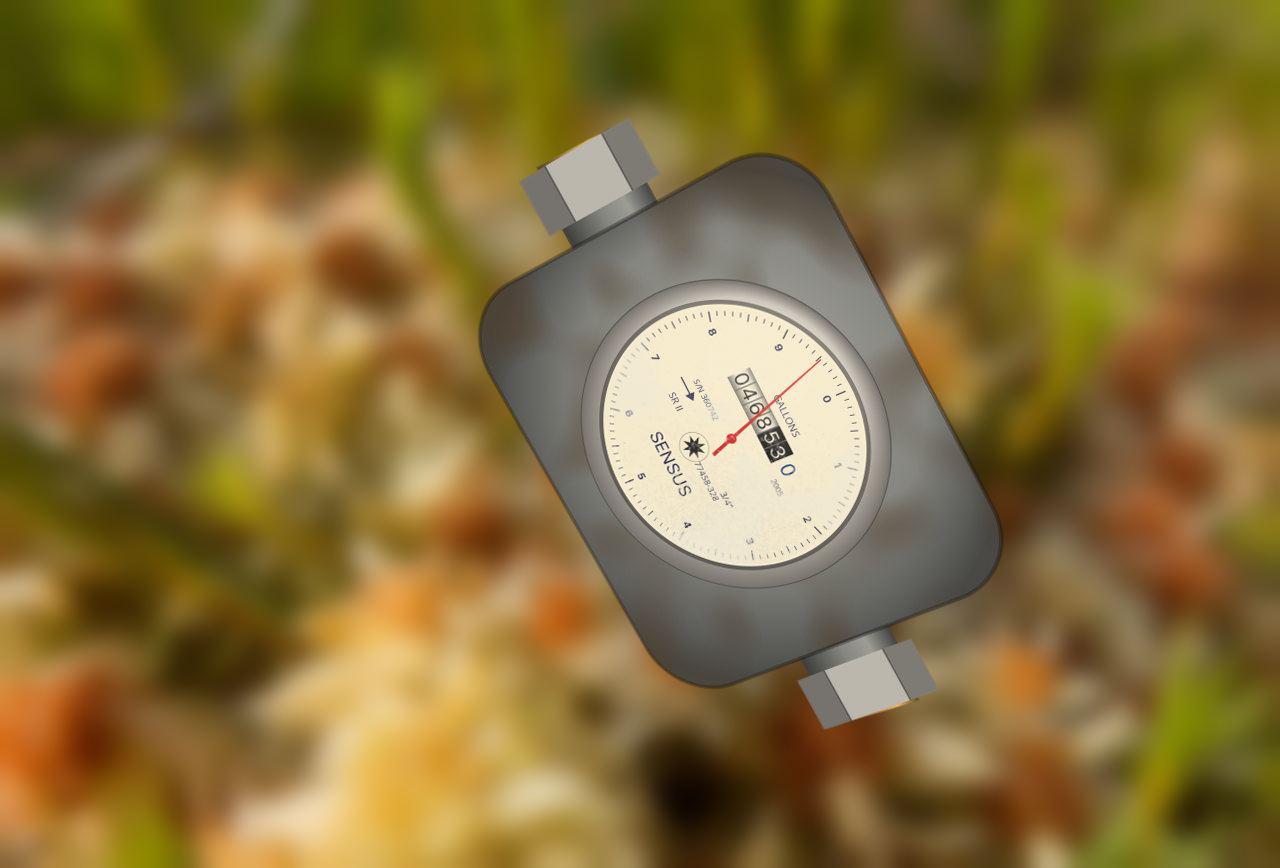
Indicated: value=468529.5 unit=gal
